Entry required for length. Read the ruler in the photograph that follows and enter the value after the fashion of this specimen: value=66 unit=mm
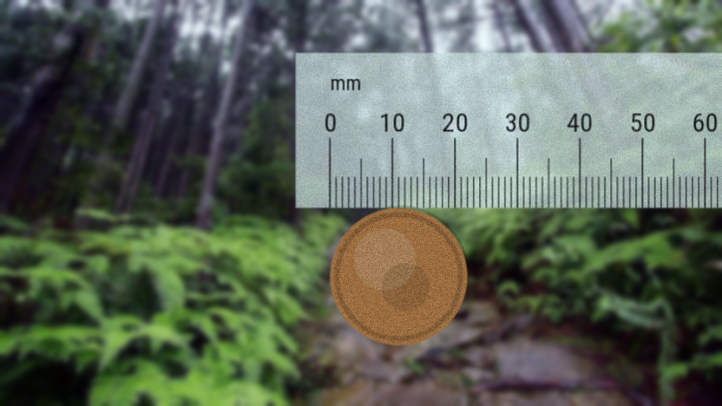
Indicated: value=22 unit=mm
